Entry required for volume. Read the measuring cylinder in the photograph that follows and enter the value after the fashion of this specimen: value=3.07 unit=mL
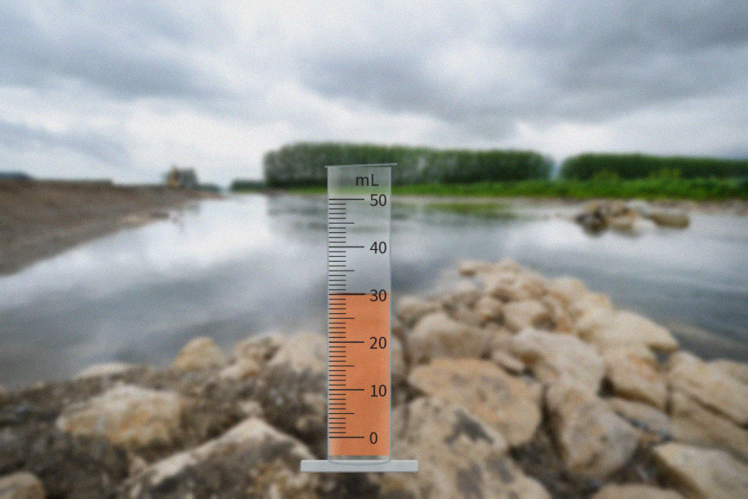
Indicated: value=30 unit=mL
